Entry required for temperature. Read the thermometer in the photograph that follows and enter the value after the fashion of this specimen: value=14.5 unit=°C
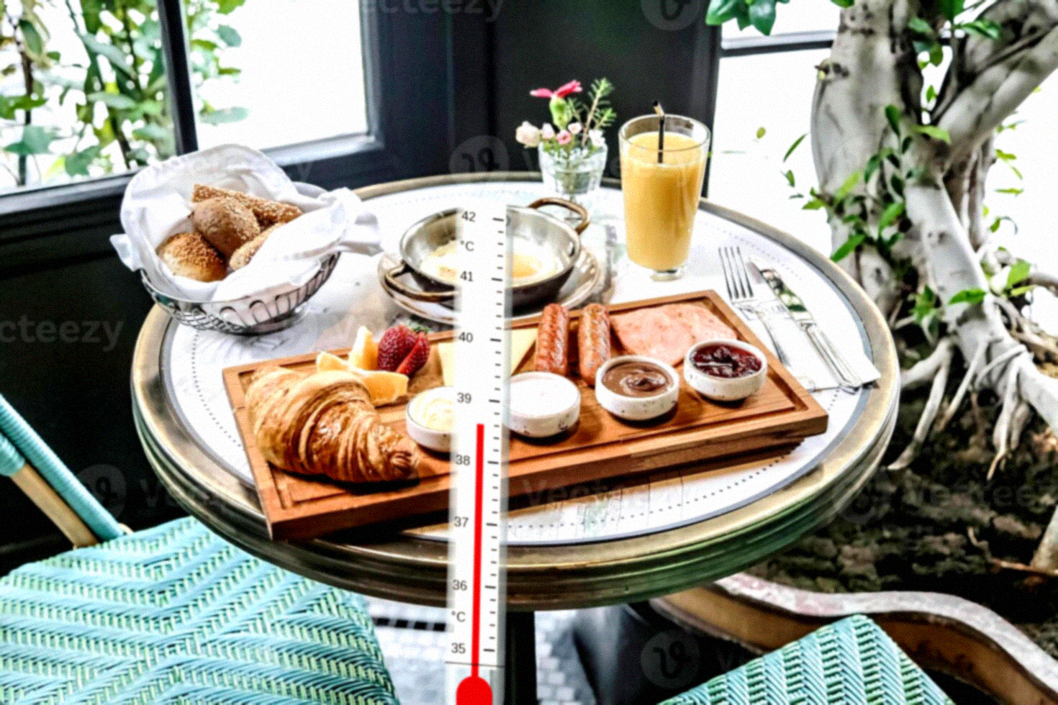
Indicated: value=38.6 unit=°C
